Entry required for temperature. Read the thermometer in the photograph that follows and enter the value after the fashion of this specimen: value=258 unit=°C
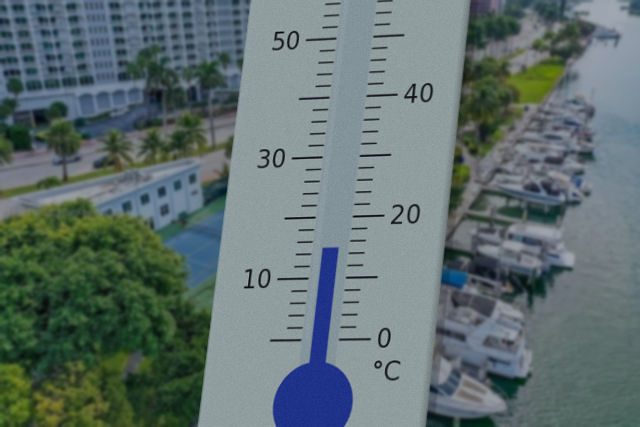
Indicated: value=15 unit=°C
